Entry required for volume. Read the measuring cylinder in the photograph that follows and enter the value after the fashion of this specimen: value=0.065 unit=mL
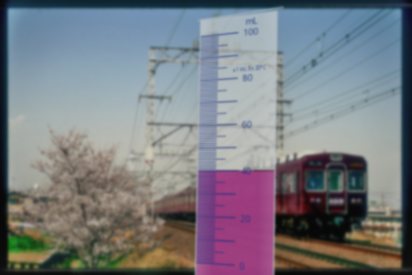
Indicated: value=40 unit=mL
